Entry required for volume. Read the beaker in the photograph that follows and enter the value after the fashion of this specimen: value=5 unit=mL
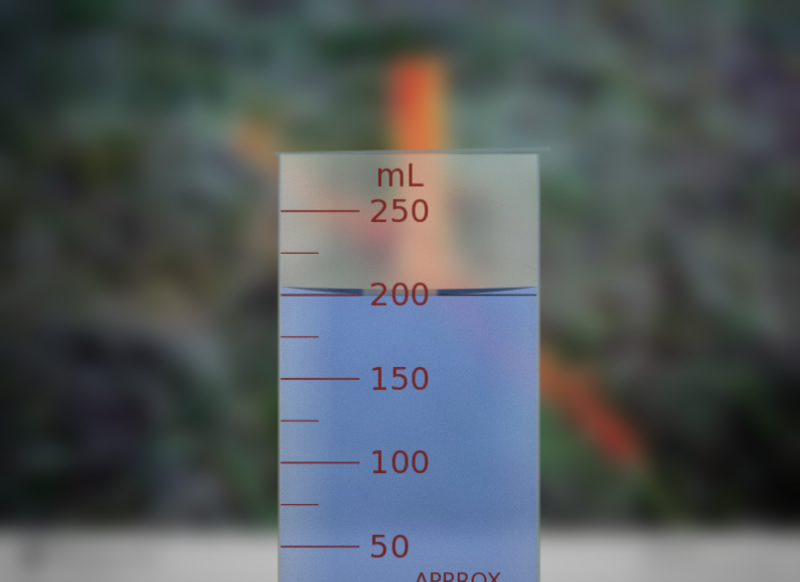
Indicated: value=200 unit=mL
